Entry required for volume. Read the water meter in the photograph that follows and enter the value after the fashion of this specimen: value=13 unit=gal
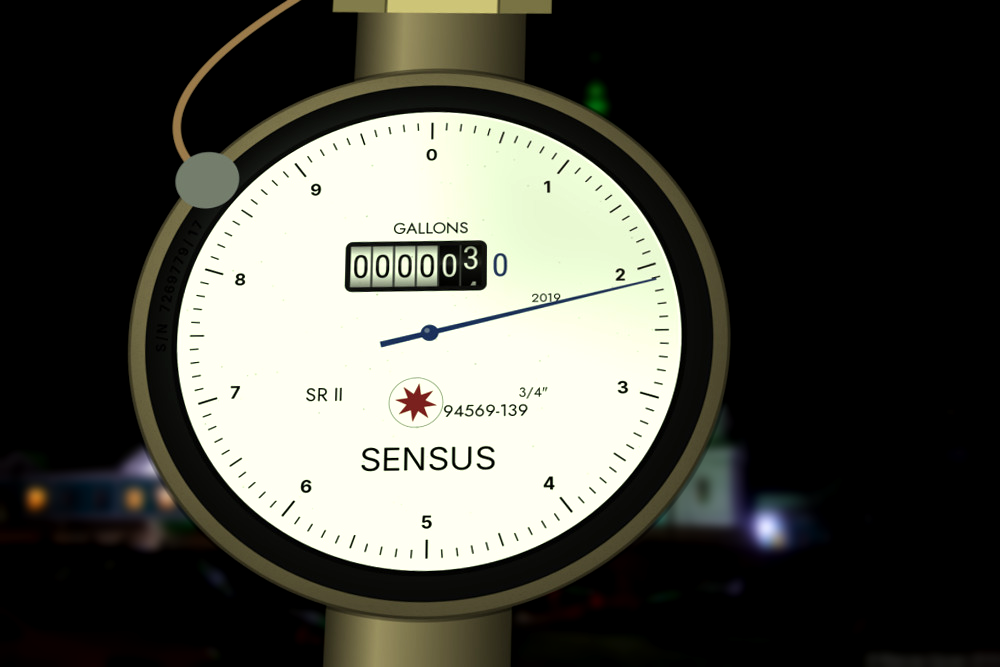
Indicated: value=32.1 unit=gal
